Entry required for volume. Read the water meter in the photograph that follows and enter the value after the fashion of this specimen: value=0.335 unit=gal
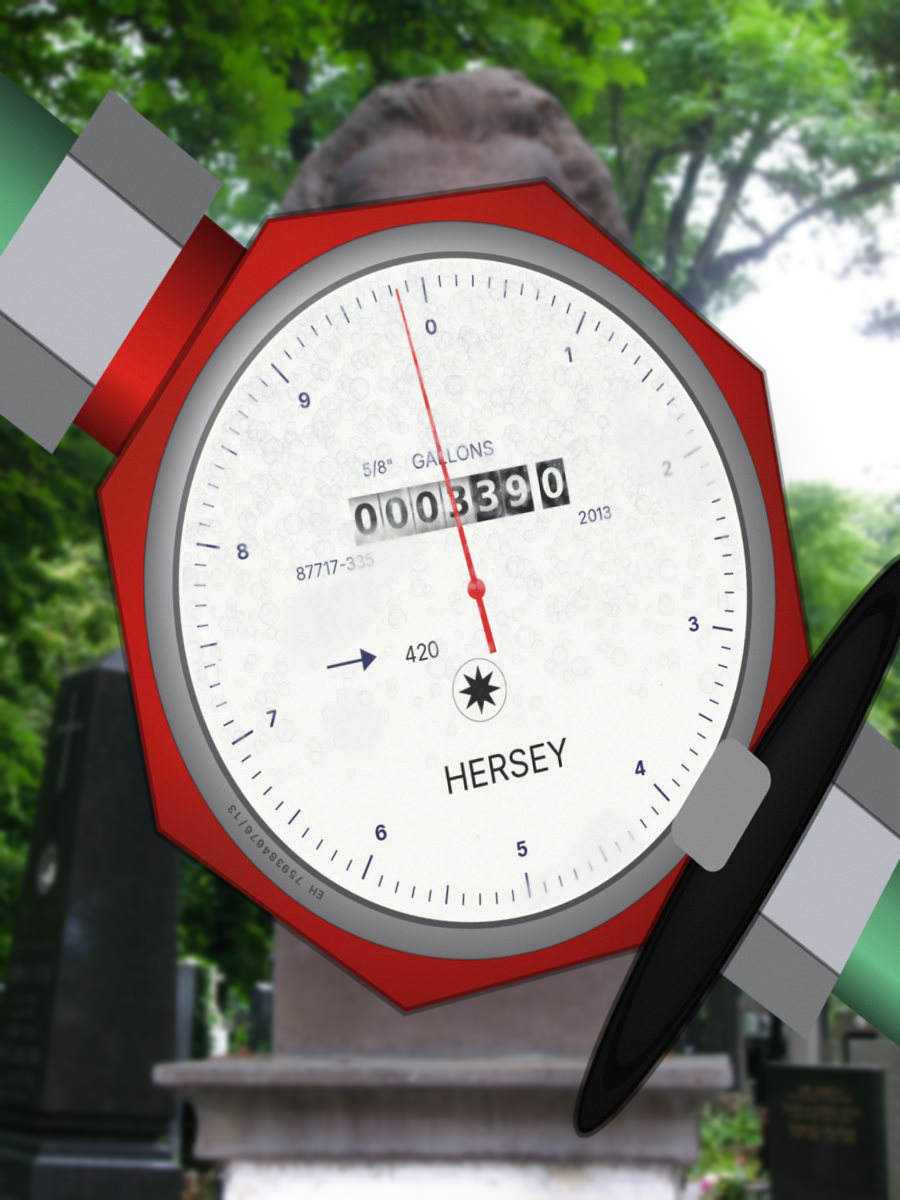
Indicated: value=3389.8 unit=gal
